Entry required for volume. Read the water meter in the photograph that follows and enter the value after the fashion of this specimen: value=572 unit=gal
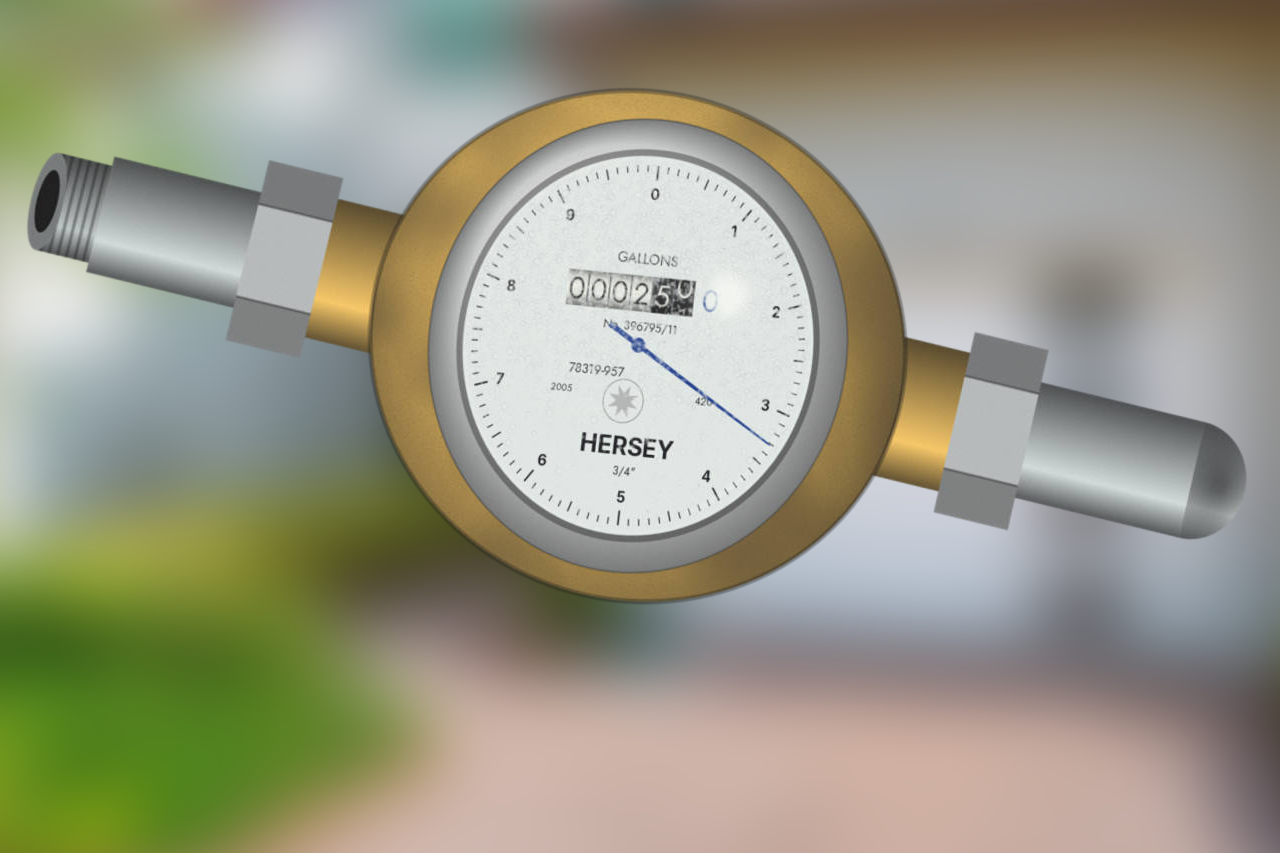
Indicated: value=2503.3 unit=gal
